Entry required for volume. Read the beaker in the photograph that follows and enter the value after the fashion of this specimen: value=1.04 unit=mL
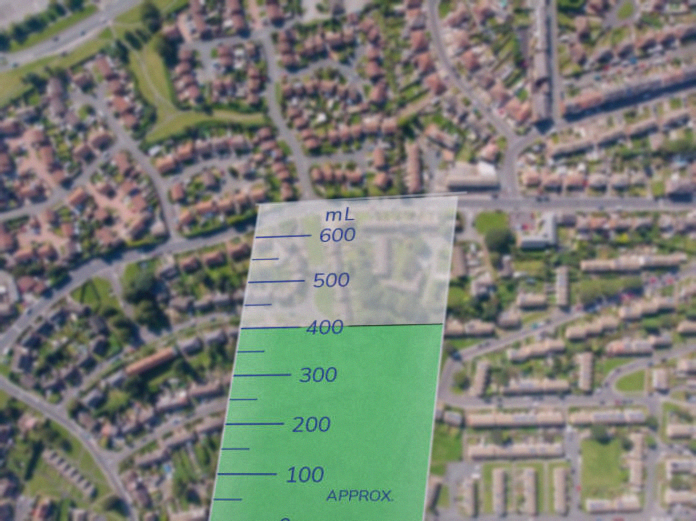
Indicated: value=400 unit=mL
